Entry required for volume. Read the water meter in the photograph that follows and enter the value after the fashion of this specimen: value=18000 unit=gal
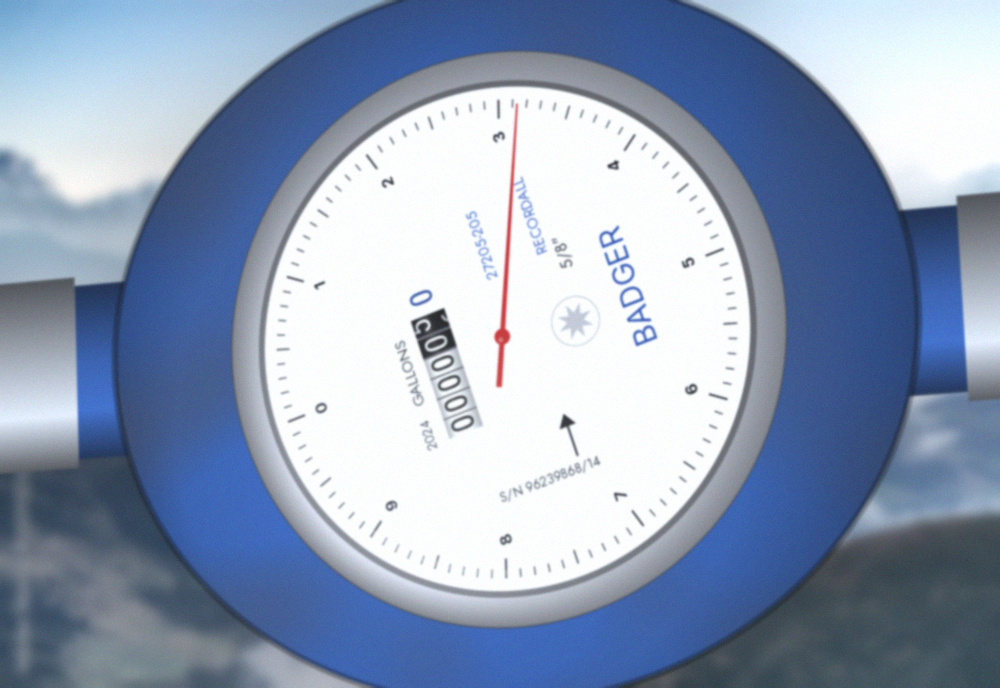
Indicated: value=53.1 unit=gal
